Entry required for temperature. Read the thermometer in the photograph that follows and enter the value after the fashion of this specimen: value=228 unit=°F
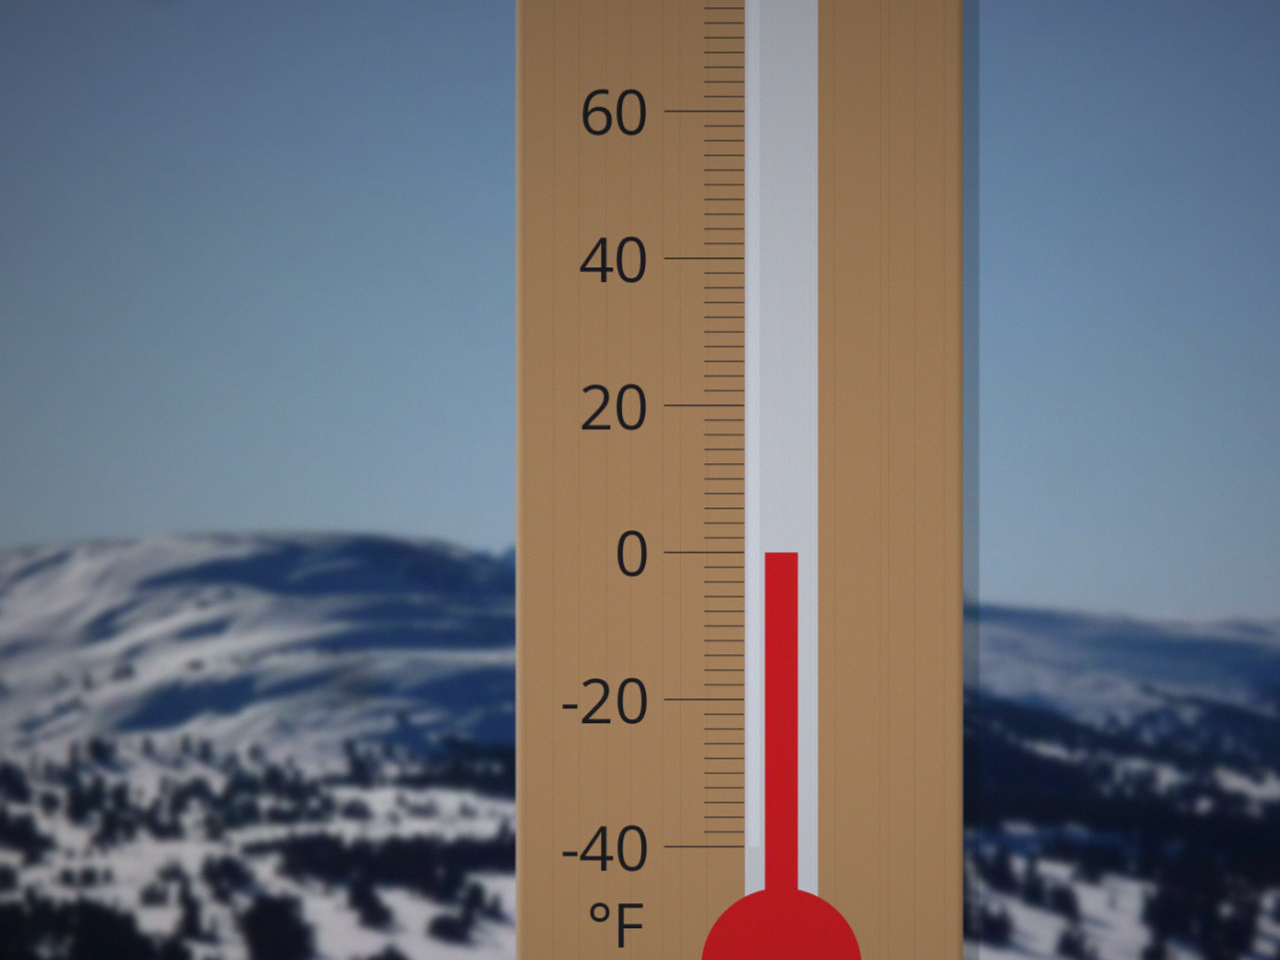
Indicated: value=0 unit=°F
